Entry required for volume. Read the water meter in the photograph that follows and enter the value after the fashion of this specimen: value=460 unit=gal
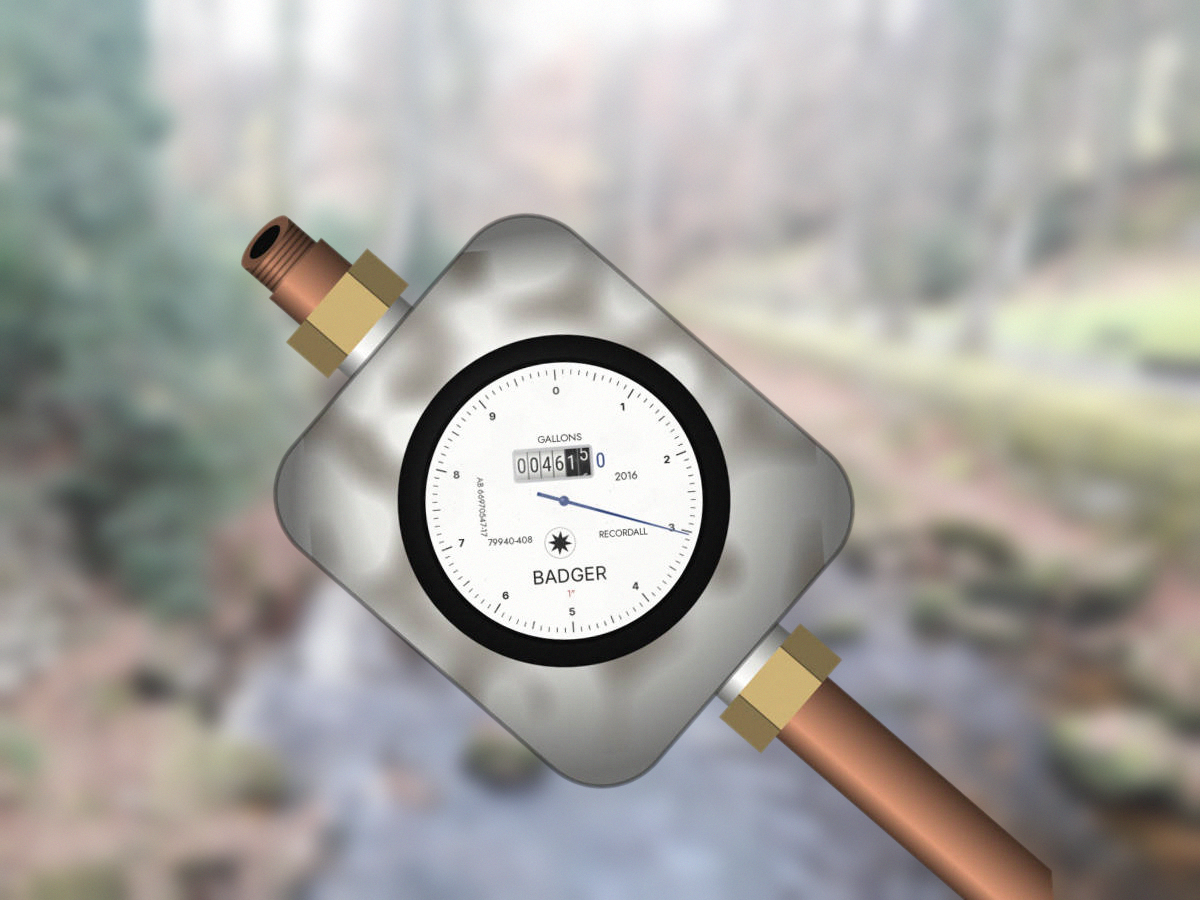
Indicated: value=46153.0 unit=gal
